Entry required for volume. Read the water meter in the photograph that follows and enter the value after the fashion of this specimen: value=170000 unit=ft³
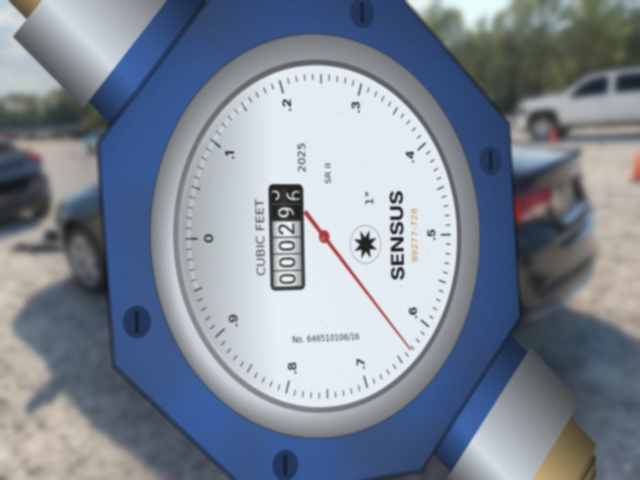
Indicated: value=295.63 unit=ft³
